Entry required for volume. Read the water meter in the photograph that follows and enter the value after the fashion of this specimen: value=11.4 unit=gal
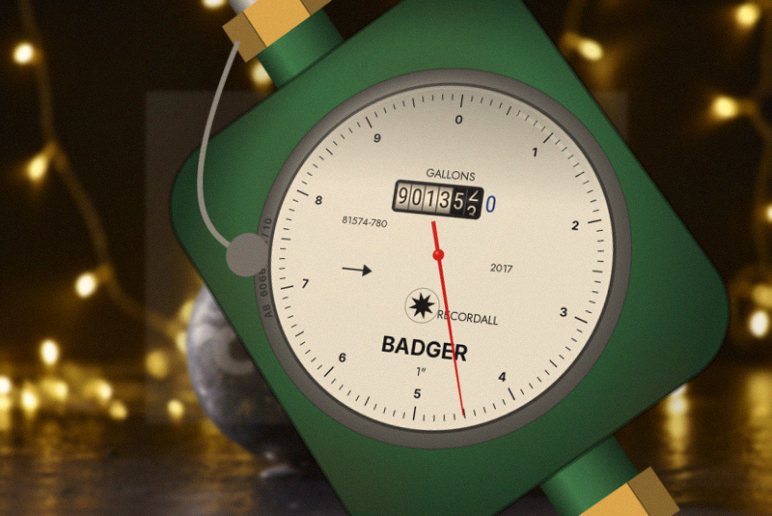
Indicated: value=9013524.5 unit=gal
